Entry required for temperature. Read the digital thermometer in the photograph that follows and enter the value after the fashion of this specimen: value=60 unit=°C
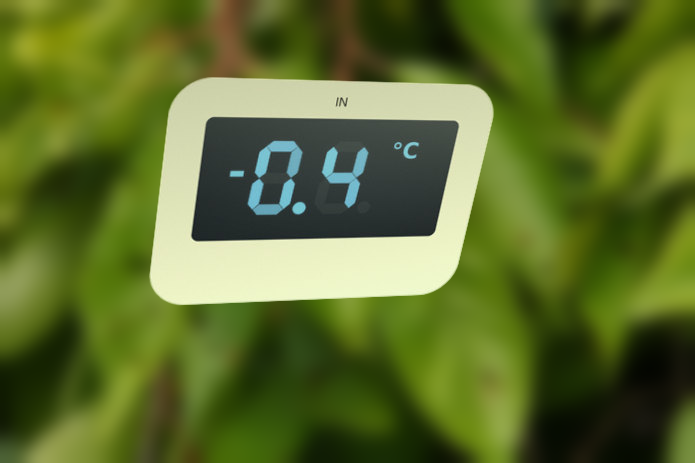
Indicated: value=-0.4 unit=°C
